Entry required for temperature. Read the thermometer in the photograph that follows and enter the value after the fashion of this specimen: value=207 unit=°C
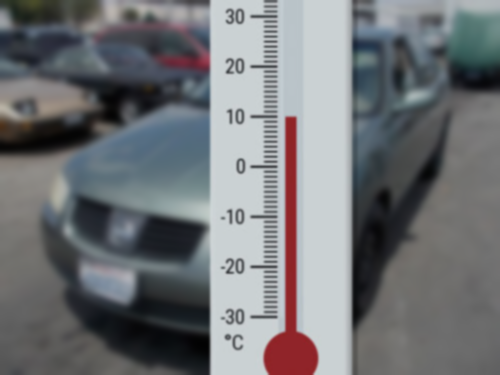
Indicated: value=10 unit=°C
